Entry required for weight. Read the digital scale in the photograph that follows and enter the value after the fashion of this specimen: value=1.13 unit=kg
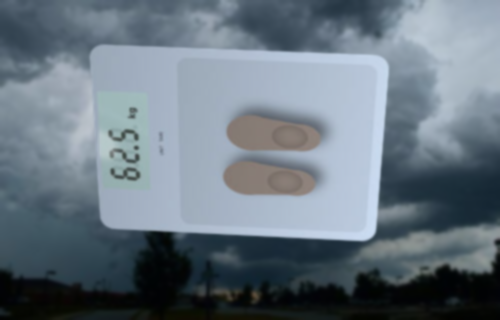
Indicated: value=62.5 unit=kg
